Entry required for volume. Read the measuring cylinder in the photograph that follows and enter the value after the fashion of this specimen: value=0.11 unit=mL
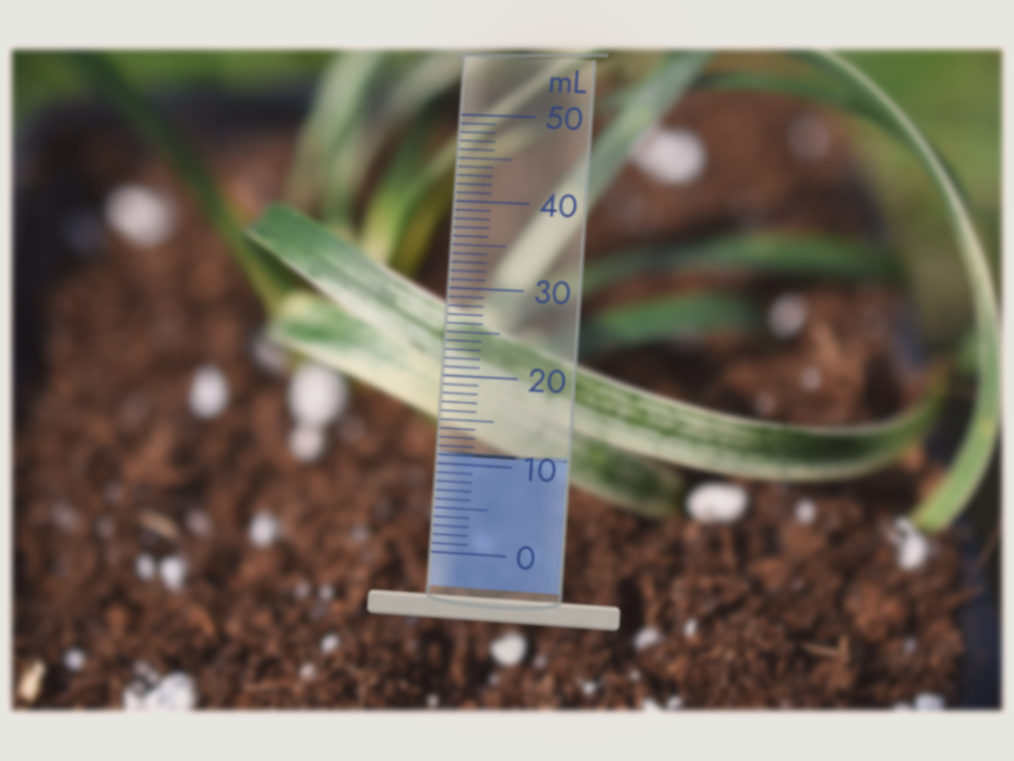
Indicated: value=11 unit=mL
